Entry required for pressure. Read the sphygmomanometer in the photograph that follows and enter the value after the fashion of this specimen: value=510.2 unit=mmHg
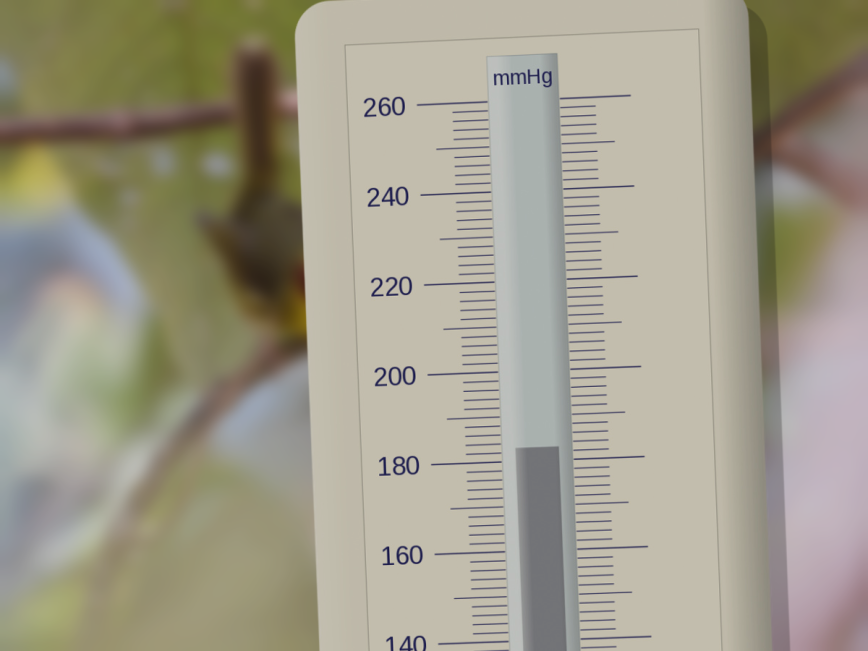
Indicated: value=183 unit=mmHg
